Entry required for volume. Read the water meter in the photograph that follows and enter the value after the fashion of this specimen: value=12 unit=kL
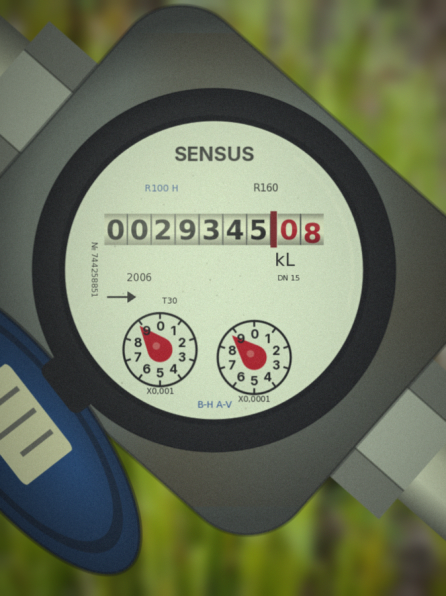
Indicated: value=29345.0788 unit=kL
